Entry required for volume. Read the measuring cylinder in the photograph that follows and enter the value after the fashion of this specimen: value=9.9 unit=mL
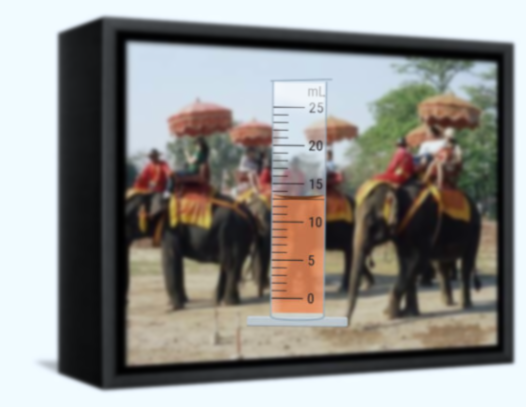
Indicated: value=13 unit=mL
